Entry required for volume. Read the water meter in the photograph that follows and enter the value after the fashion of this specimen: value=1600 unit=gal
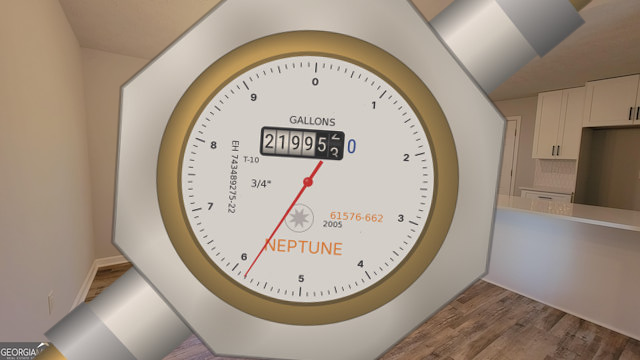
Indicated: value=2199525.8 unit=gal
